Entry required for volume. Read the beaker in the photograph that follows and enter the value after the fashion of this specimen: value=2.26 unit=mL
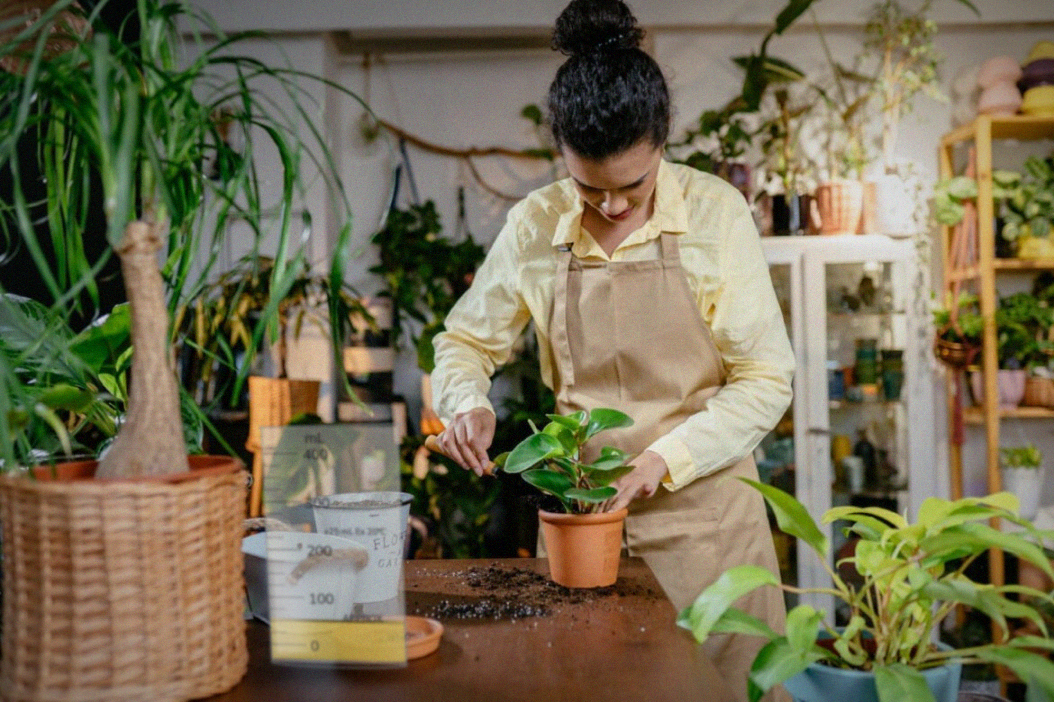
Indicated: value=50 unit=mL
